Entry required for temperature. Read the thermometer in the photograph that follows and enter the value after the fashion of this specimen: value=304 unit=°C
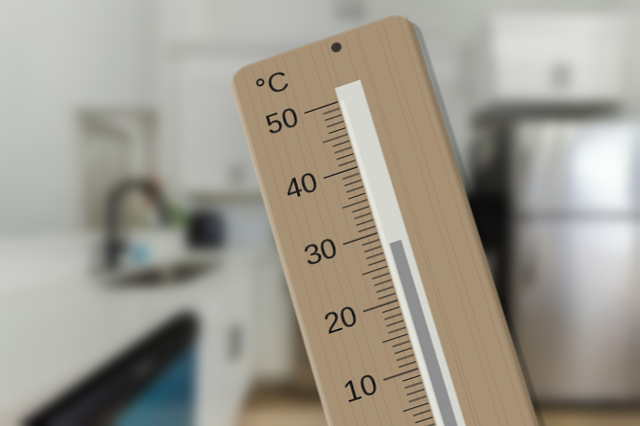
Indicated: value=28 unit=°C
